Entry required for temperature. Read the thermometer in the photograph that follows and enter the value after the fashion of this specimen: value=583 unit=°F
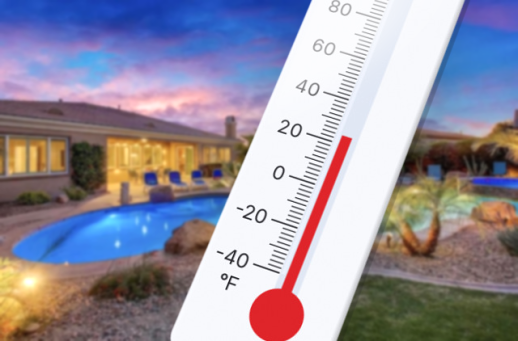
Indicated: value=24 unit=°F
